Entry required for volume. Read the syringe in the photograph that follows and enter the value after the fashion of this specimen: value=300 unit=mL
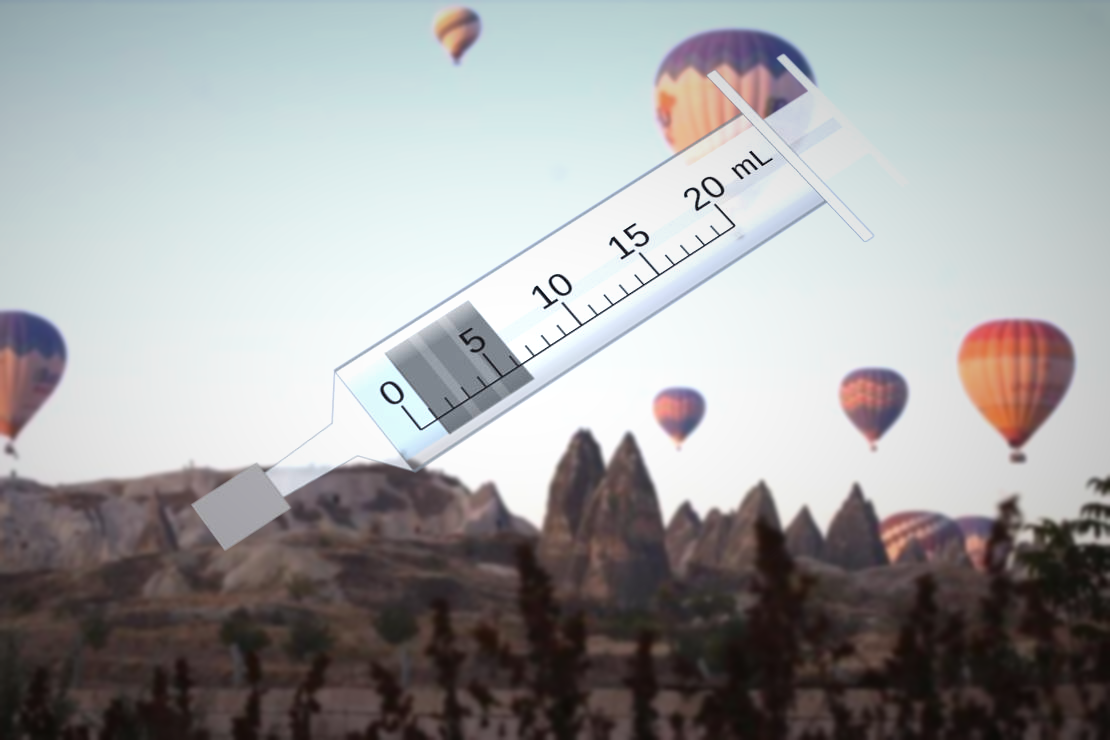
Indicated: value=1 unit=mL
